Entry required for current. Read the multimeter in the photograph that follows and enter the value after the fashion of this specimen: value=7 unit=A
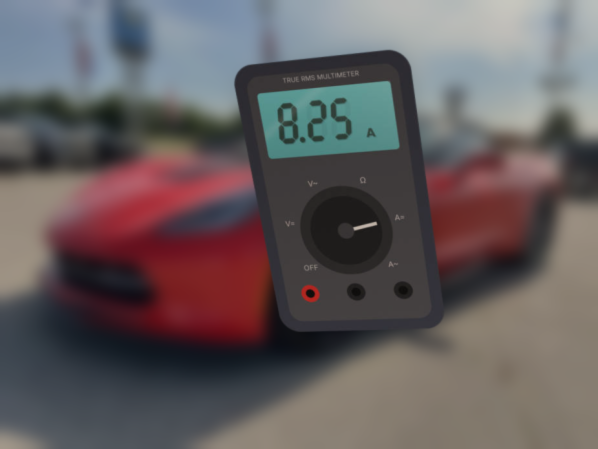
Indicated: value=8.25 unit=A
